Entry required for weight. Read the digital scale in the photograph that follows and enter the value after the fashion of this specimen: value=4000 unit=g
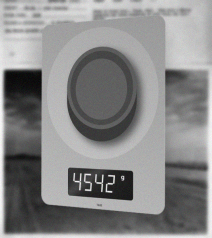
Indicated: value=4542 unit=g
